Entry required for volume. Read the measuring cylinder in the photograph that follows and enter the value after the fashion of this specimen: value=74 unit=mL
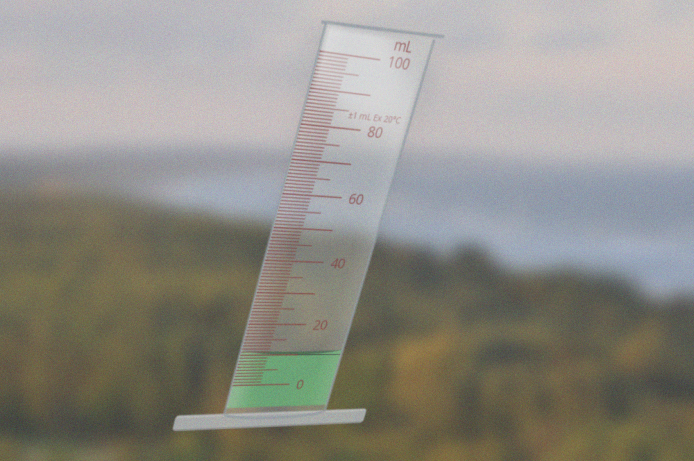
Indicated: value=10 unit=mL
